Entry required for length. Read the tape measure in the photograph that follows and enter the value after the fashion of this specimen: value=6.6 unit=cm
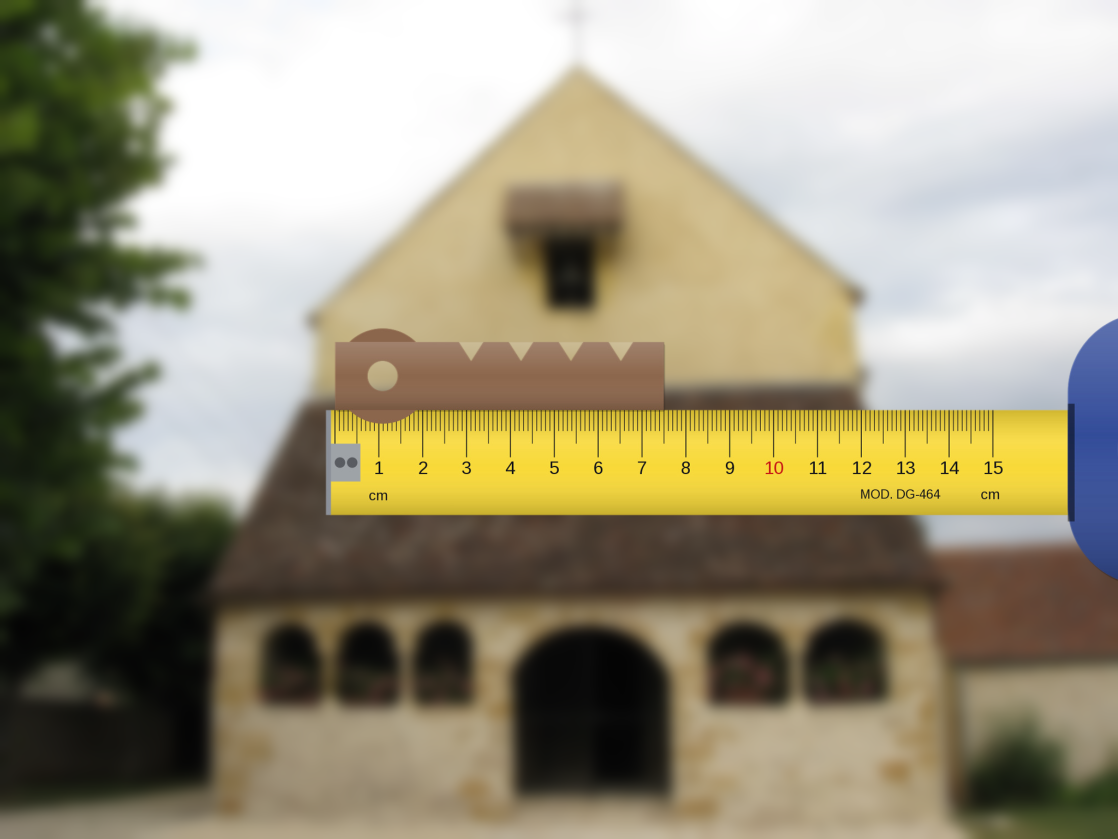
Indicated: value=7.5 unit=cm
